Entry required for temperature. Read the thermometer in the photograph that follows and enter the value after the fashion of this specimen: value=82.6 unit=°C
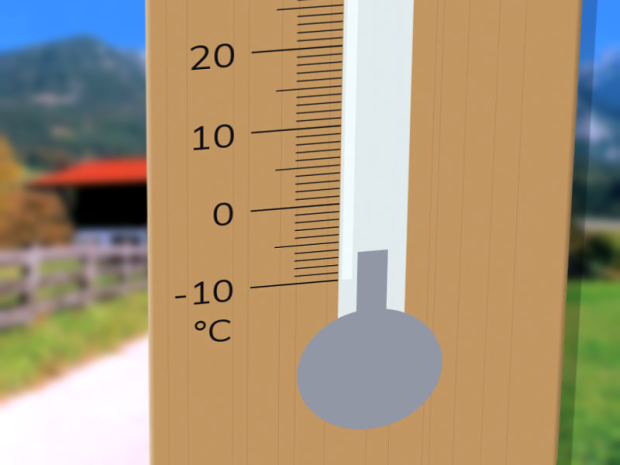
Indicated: value=-6.5 unit=°C
